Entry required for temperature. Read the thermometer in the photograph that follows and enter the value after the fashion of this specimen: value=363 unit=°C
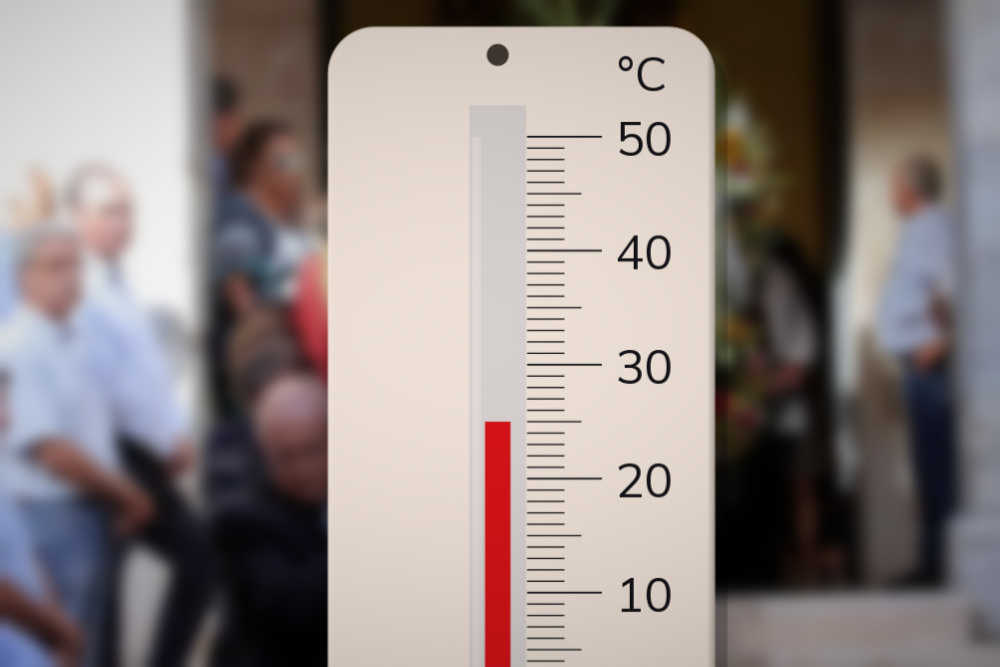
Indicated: value=25 unit=°C
